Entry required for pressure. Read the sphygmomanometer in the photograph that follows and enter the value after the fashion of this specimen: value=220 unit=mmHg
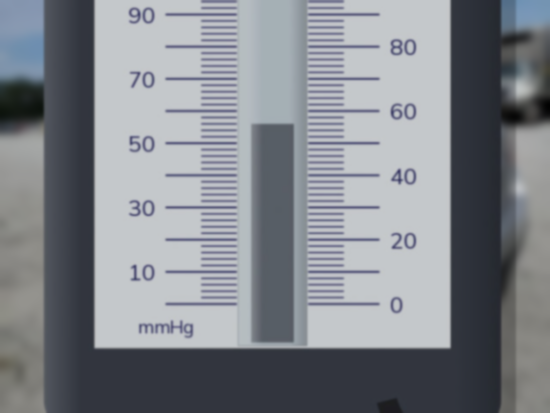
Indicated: value=56 unit=mmHg
